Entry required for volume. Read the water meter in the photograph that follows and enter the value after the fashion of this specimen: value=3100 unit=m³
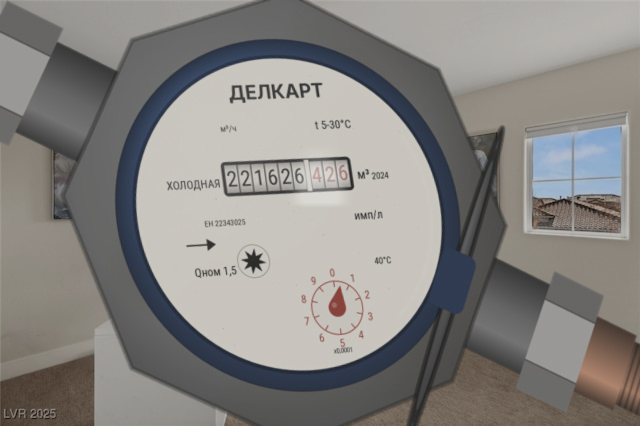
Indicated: value=221626.4260 unit=m³
